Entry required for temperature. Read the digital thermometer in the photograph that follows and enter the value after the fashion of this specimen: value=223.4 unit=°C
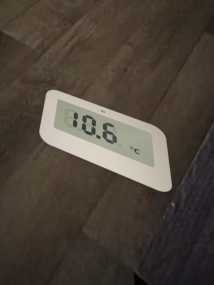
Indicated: value=10.6 unit=°C
